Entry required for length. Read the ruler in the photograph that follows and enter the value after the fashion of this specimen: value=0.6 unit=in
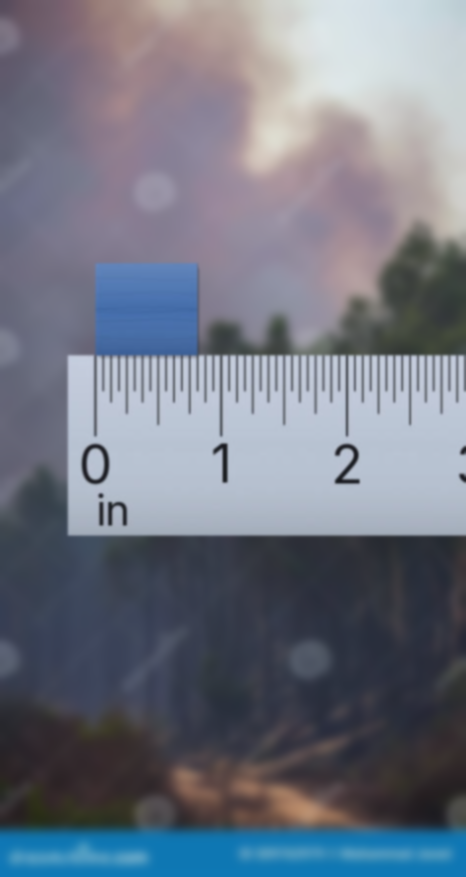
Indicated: value=0.8125 unit=in
